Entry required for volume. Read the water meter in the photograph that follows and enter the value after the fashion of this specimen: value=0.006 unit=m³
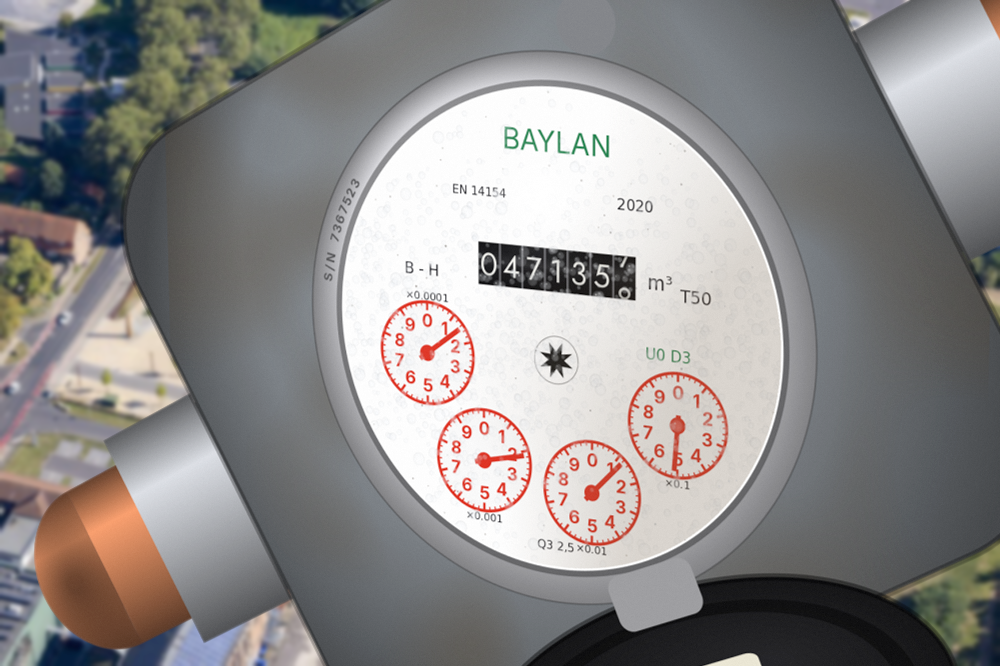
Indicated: value=471357.5121 unit=m³
